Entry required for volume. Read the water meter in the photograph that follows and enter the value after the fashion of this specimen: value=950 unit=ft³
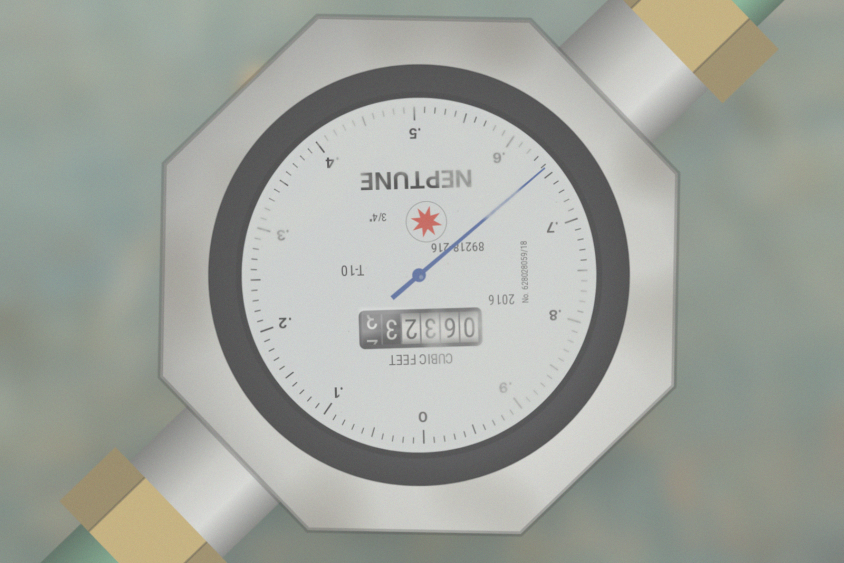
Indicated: value=63232.64 unit=ft³
